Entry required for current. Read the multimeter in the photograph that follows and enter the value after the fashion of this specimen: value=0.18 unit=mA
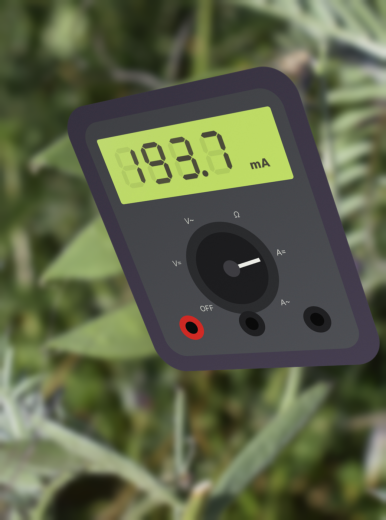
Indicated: value=193.7 unit=mA
